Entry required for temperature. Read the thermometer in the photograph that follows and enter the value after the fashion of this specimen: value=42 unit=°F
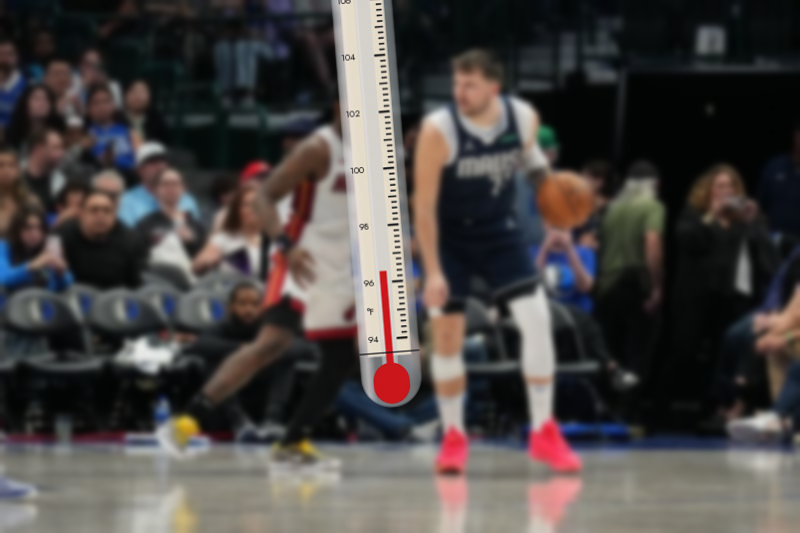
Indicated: value=96.4 unit=°F
